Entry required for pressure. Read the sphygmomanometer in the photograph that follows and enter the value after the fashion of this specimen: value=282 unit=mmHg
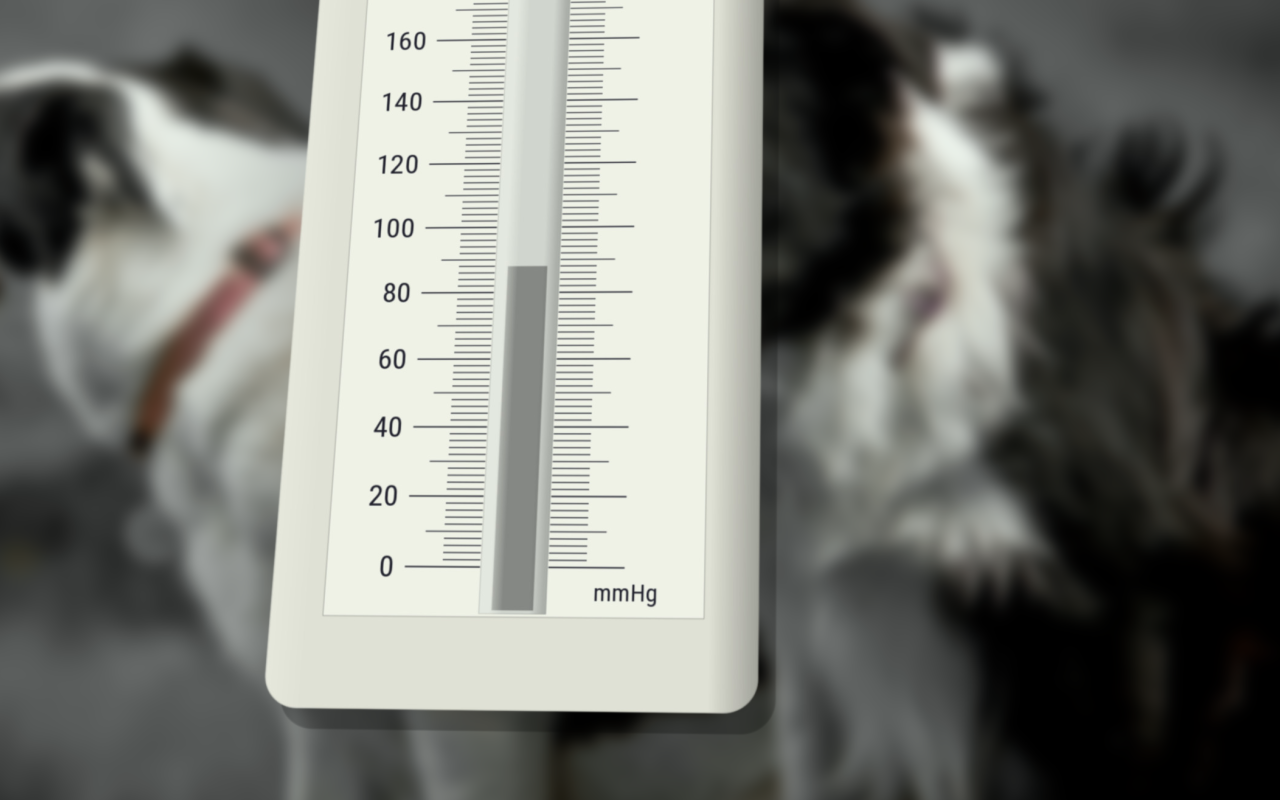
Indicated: value=88 unit=mmHg
